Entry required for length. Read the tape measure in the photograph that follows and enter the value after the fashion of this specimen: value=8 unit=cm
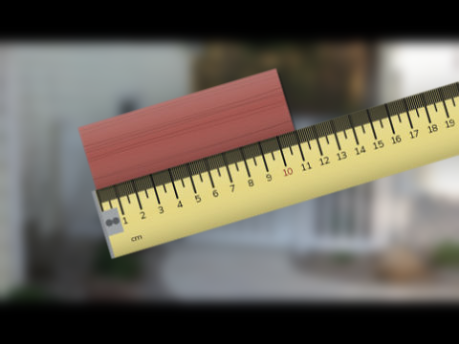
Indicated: value=11 unit=cm
